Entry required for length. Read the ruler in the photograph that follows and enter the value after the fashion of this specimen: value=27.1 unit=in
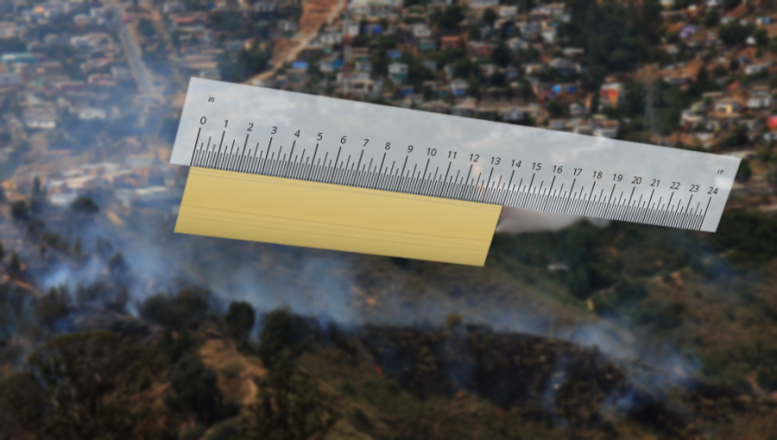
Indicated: value=14 unit=in
